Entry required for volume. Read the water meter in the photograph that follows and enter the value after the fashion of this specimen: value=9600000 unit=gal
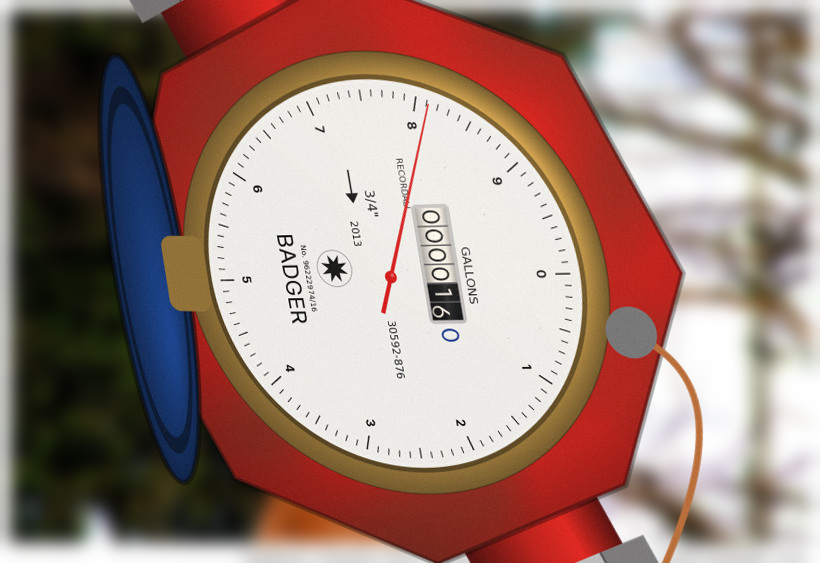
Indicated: value=158.1 unit=gal
